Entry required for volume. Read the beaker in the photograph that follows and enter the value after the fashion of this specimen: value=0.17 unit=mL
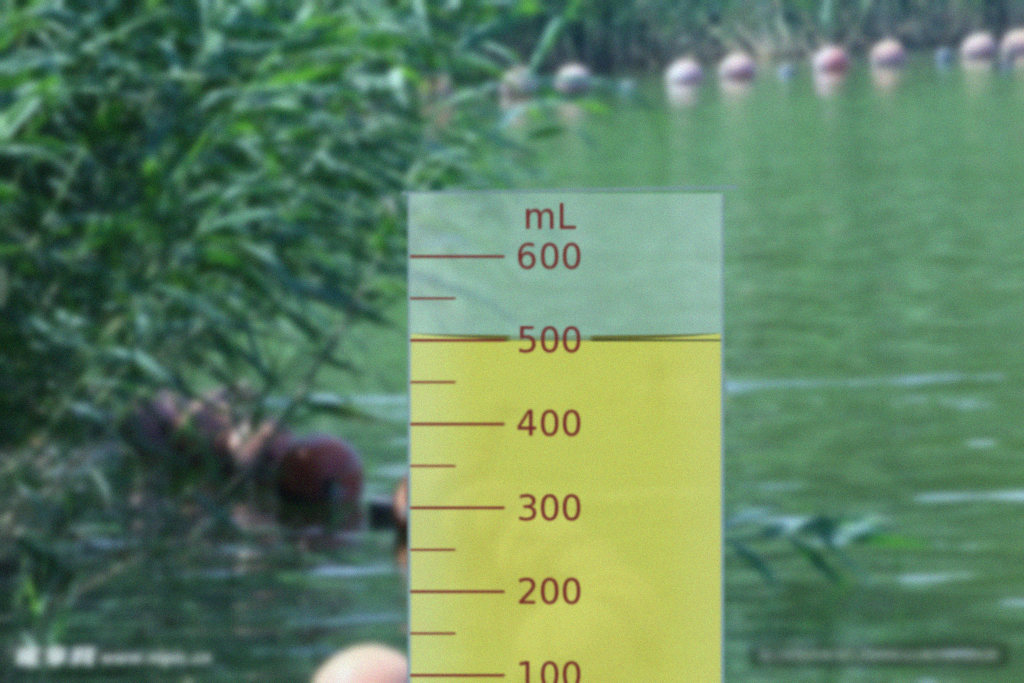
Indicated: value=500 unit=mL
